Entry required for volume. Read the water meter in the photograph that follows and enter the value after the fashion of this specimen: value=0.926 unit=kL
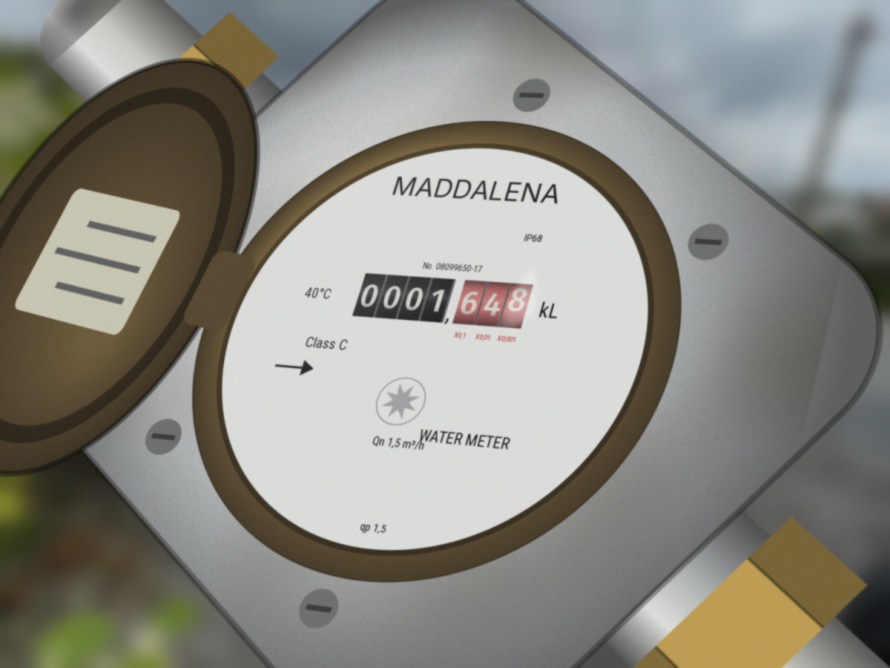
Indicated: value=1.648 unit=kL
